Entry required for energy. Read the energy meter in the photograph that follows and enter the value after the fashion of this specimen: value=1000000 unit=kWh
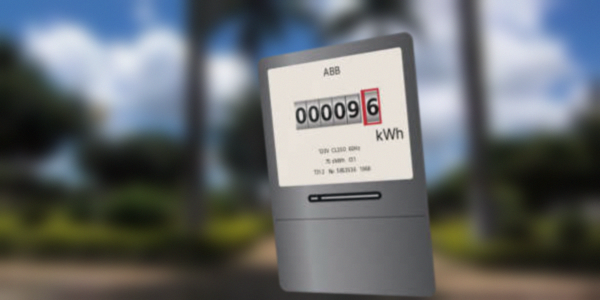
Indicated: value=9.6 unit=kWh
